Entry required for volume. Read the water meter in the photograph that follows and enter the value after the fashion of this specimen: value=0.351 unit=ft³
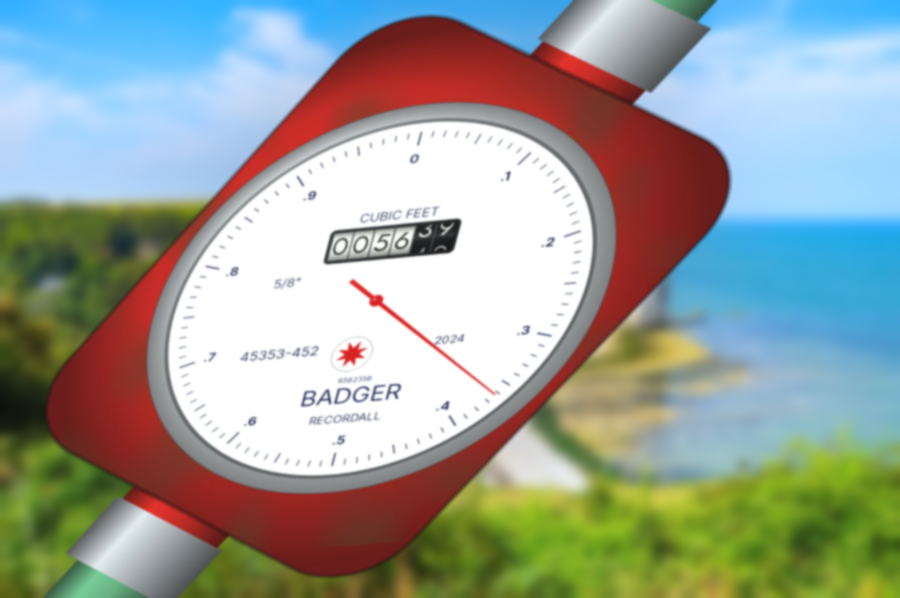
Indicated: value=5639.36 unit=ft³
